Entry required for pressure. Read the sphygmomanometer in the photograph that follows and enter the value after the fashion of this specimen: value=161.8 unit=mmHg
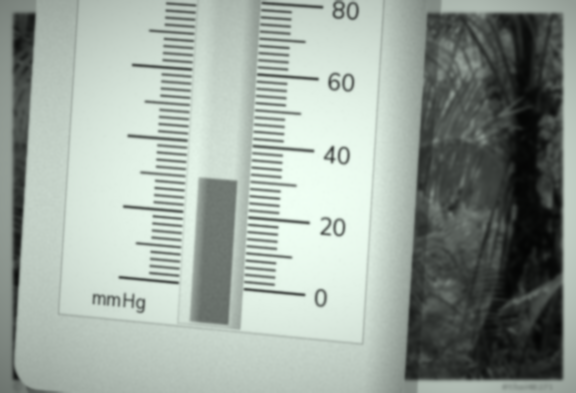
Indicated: value=30 unit=mmHg
